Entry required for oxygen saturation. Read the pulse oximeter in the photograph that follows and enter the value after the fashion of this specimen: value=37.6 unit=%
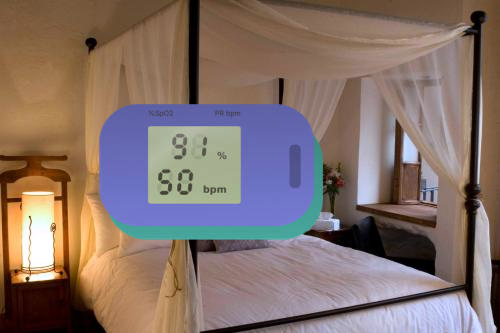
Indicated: value=91 unit=%
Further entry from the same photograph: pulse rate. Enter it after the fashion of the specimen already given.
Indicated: value=50 unit=bpm
